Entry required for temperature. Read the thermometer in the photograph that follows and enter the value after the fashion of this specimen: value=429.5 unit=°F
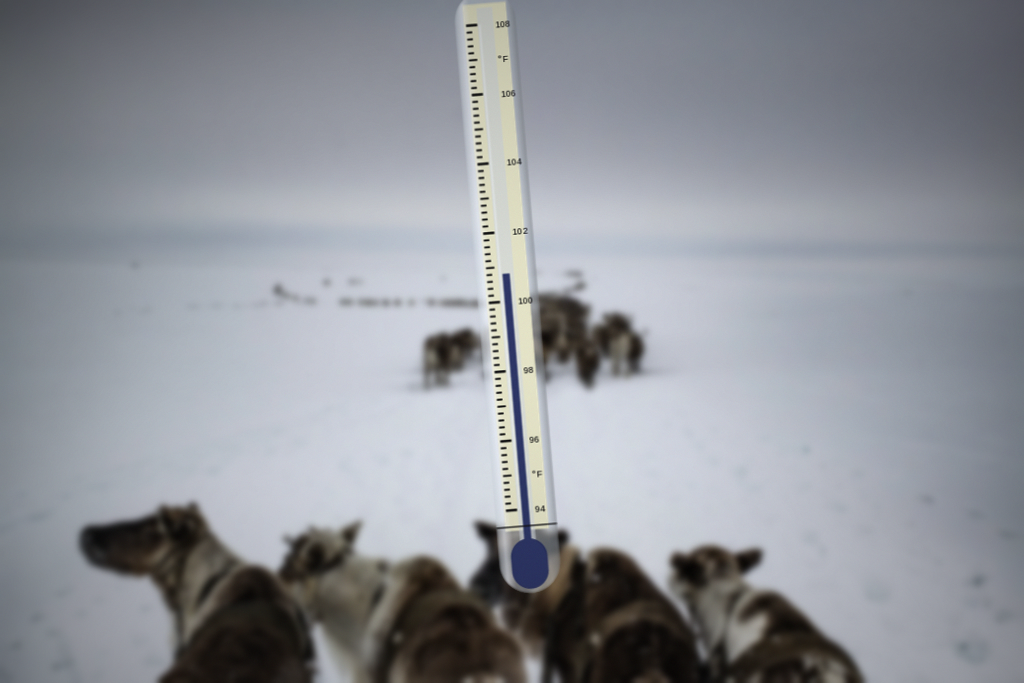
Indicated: value=100.8 unit=°F
